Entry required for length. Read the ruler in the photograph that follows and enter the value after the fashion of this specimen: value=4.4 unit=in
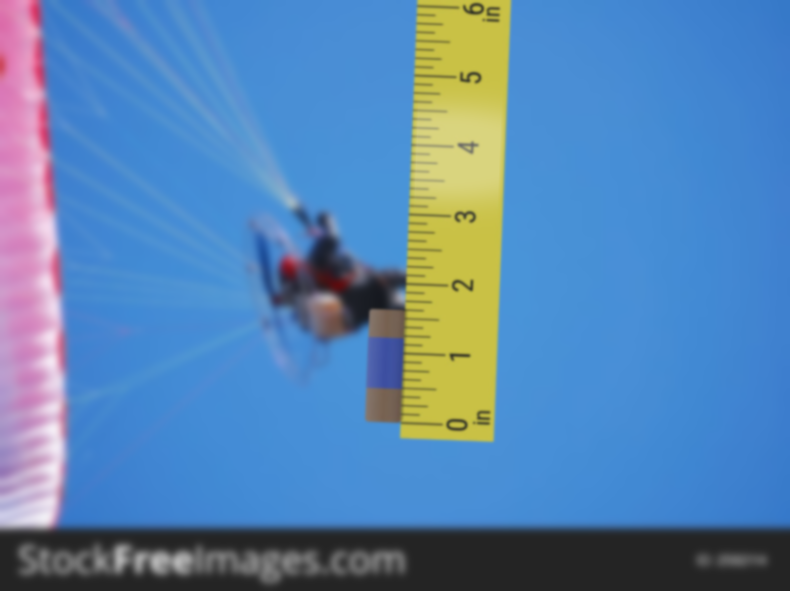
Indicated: value=1.625 unit=in
